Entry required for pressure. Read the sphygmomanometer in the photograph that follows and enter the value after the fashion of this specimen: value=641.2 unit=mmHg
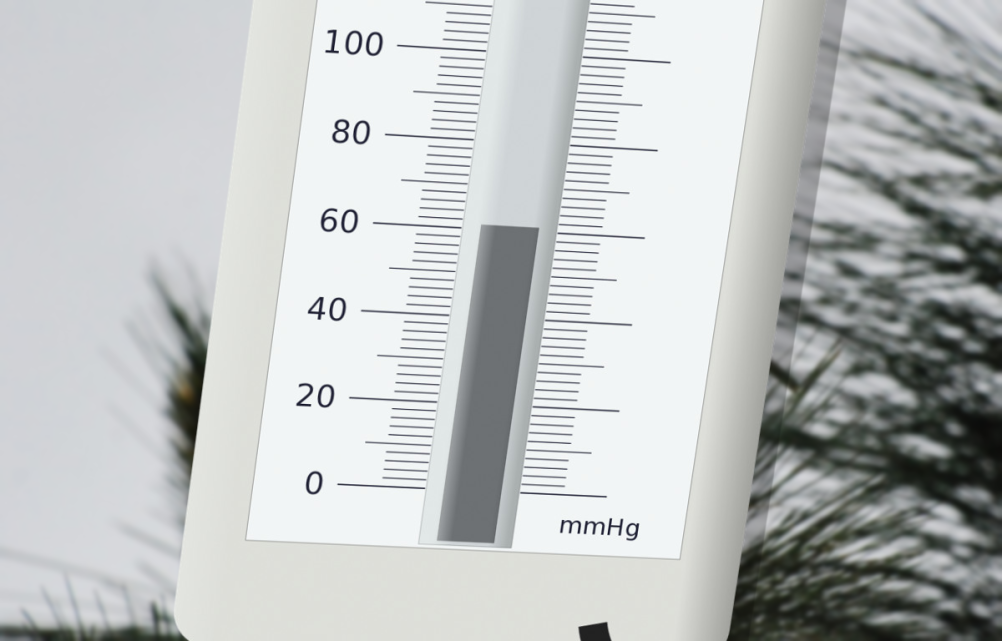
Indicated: value=61 unit=mmHg
